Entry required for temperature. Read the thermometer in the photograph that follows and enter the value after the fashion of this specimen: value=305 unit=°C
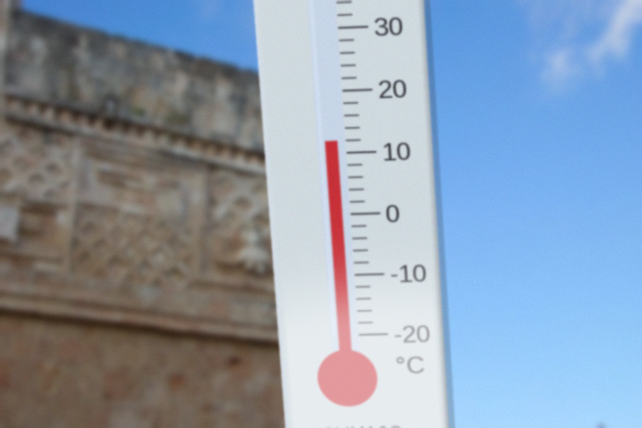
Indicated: value=12 unit=°C
